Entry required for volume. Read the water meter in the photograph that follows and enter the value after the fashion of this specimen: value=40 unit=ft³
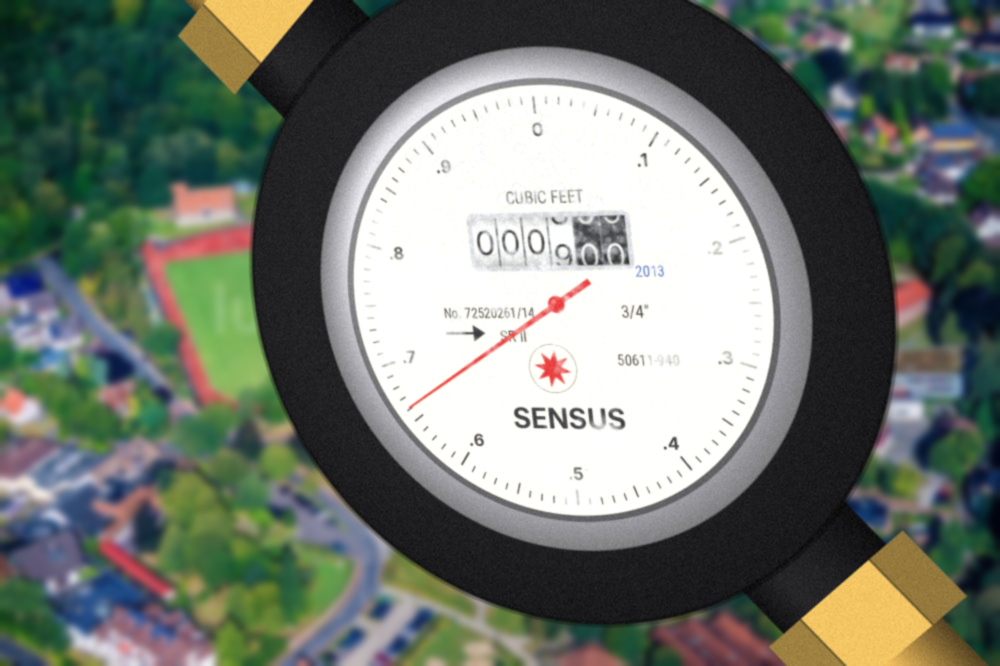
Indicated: value=899.66 unit=ft³
